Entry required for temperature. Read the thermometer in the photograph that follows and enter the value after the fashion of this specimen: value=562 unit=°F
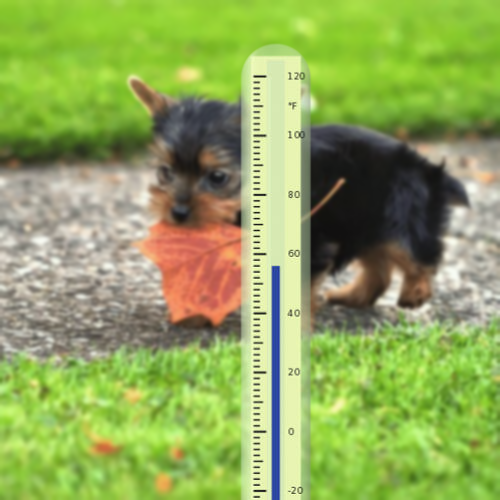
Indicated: value=56 unit=°F
